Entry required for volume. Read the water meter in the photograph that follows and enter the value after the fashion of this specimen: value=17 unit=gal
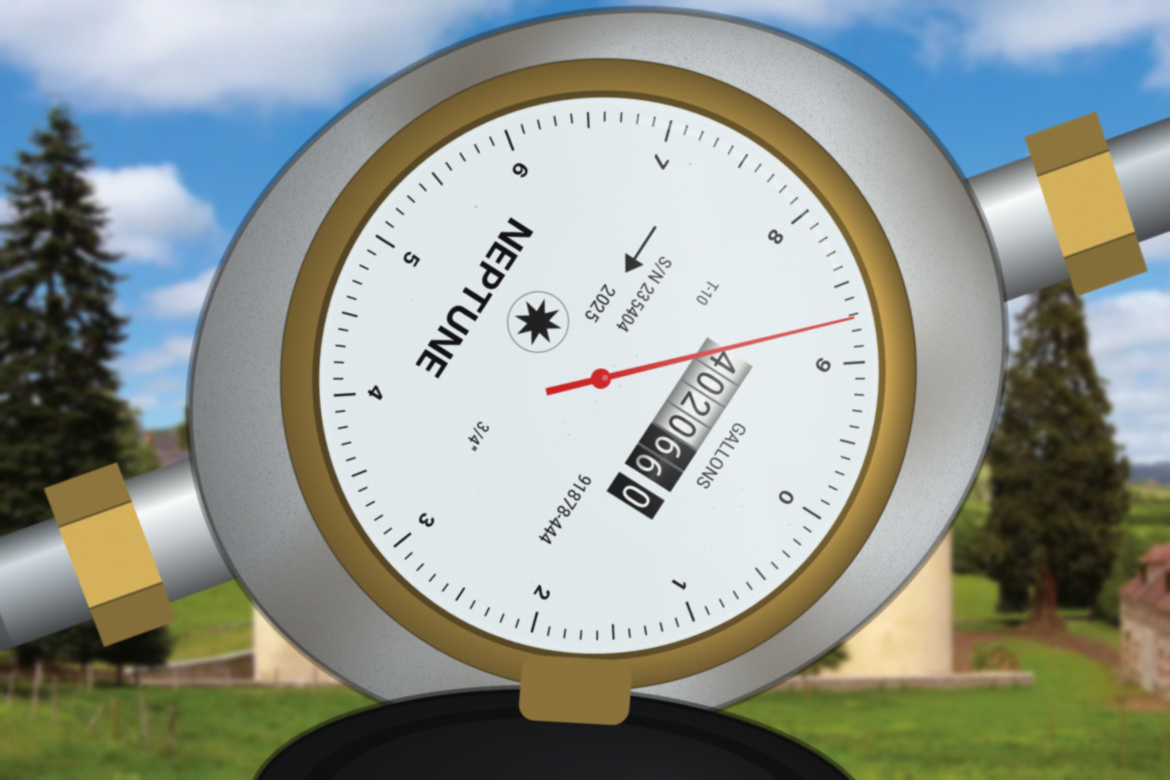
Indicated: value=4020658.7 unit=gal
